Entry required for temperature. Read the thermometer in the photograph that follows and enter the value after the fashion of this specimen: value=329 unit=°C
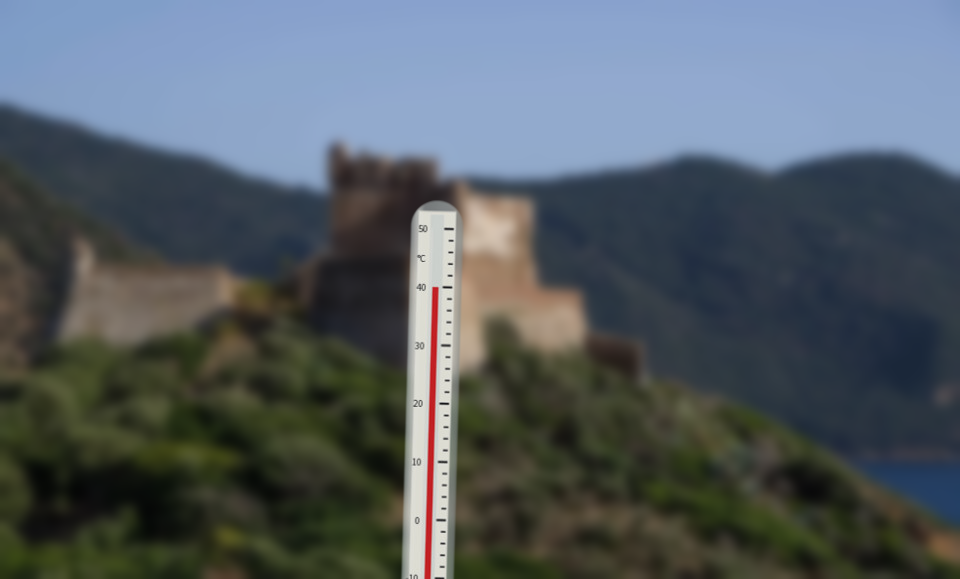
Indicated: value=40 unit=°C
